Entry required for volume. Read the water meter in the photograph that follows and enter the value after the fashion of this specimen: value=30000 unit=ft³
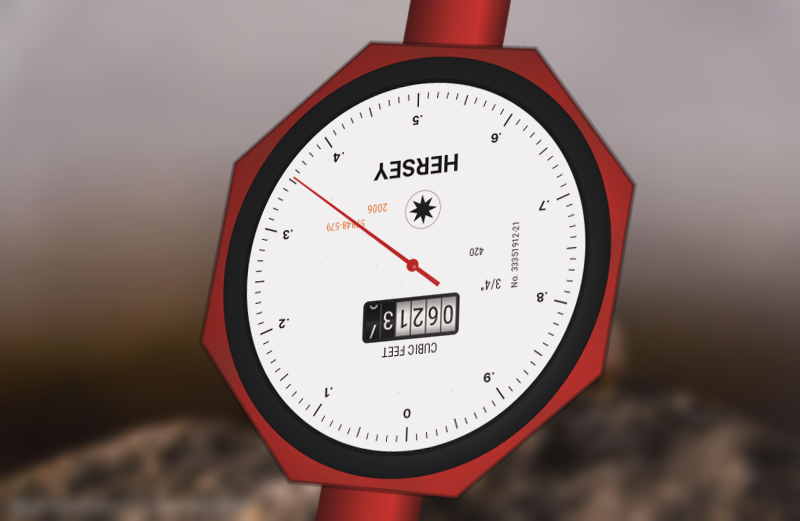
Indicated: value=62137.35 unit=ft³
